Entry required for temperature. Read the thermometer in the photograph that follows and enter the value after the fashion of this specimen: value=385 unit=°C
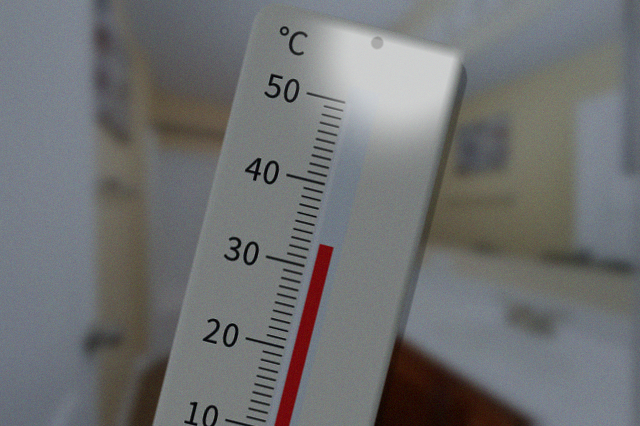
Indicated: value=33 unit=°C
